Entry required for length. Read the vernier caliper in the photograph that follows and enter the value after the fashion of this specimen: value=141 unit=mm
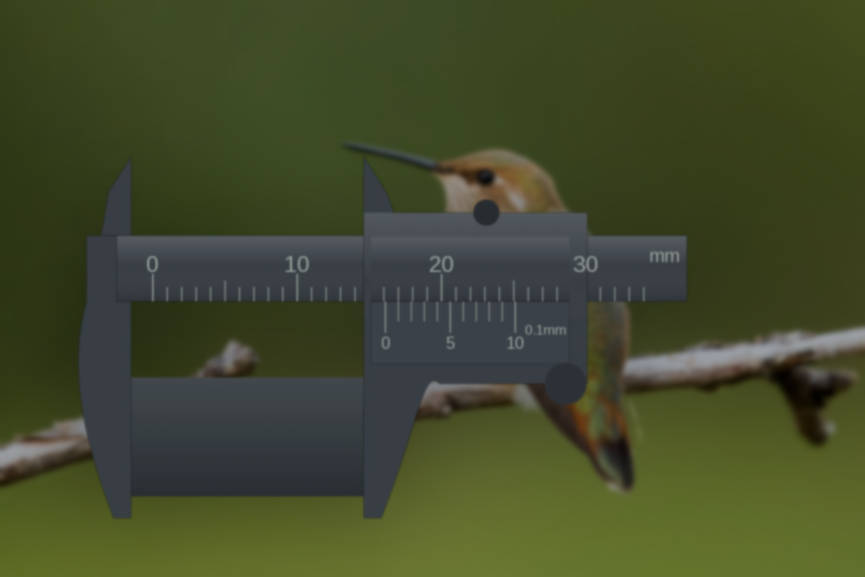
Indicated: value=16.1 unit=mm
